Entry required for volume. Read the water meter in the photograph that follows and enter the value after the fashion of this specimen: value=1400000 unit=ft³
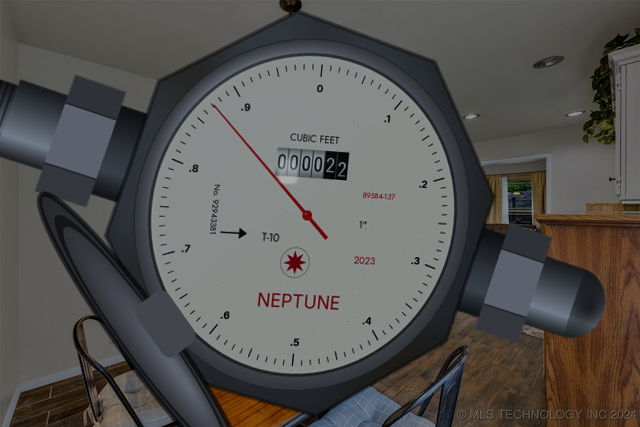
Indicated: value=21.87 unit=ft³
